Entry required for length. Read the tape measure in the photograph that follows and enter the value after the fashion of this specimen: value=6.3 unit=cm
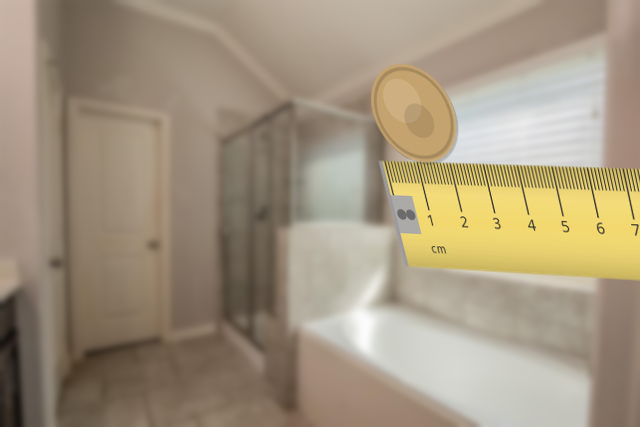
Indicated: value=2.5 unit=cm
